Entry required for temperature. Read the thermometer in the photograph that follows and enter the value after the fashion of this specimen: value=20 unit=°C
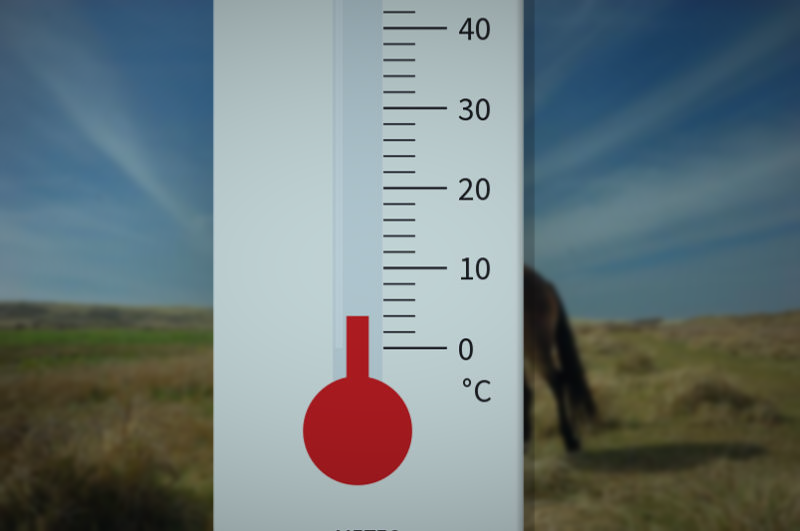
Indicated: value=4 unit=°C
